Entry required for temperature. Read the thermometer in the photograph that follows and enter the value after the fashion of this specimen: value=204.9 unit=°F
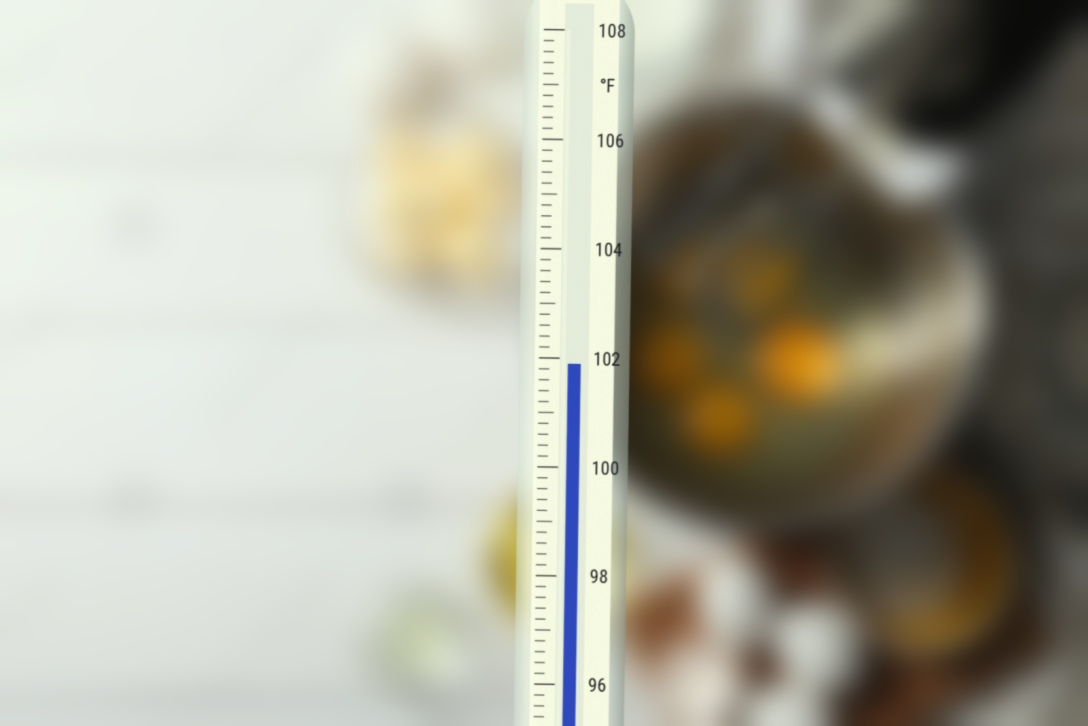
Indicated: value=101.9 unit=°F
